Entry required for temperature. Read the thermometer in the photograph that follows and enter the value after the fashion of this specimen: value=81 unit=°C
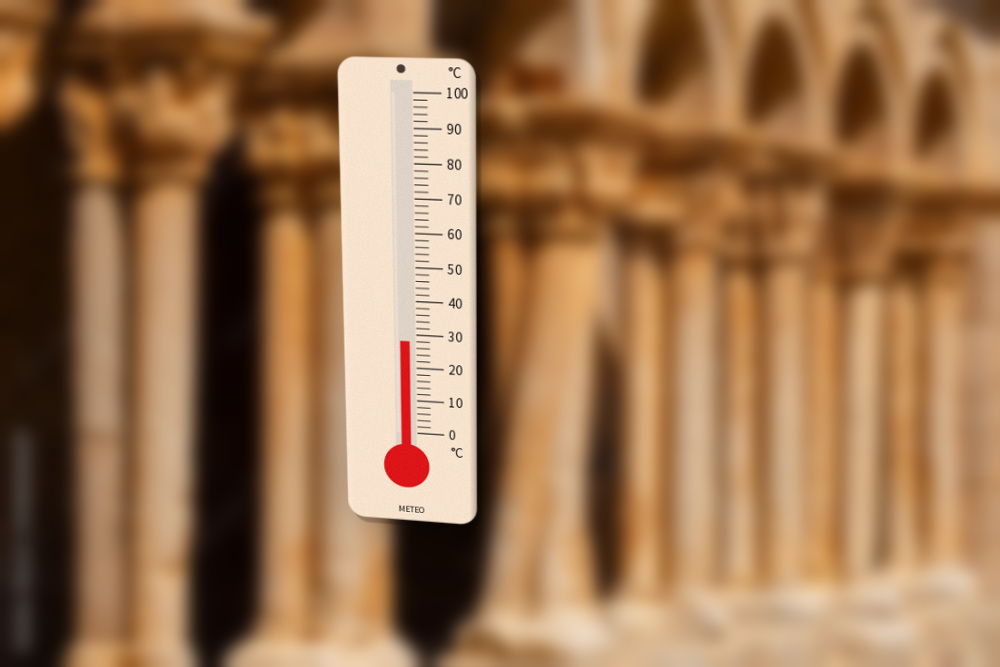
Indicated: value=28 unit=°C
